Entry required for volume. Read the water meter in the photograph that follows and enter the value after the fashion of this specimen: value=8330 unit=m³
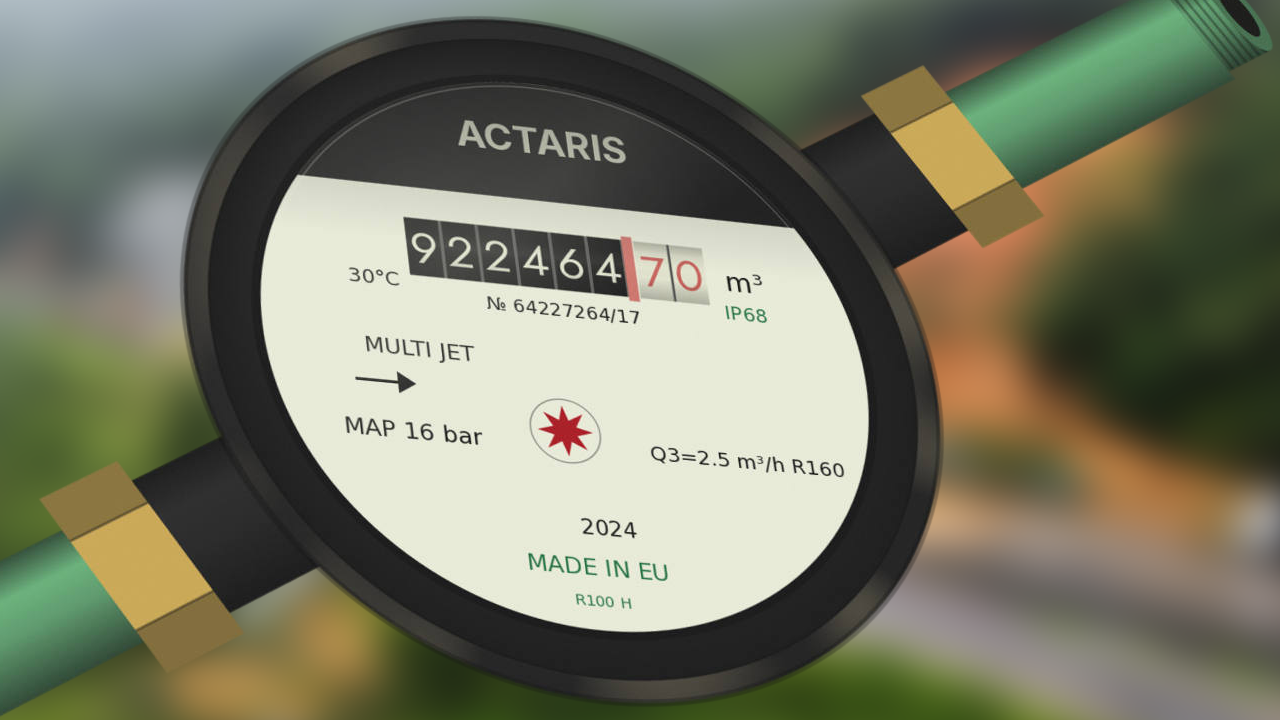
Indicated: value=922464.70 unit=m³
